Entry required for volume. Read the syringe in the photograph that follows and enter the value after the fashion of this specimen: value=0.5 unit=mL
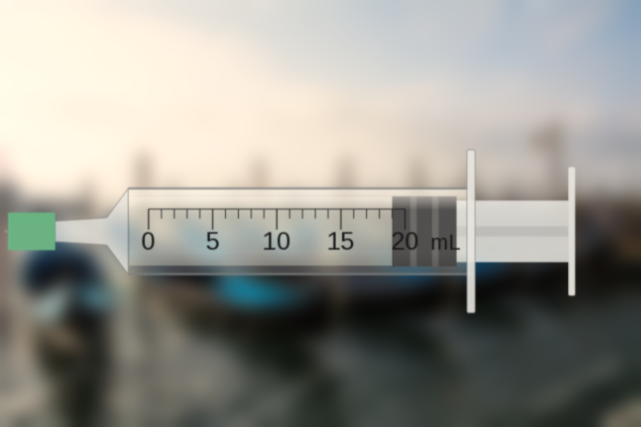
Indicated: value=19 unit=mL
